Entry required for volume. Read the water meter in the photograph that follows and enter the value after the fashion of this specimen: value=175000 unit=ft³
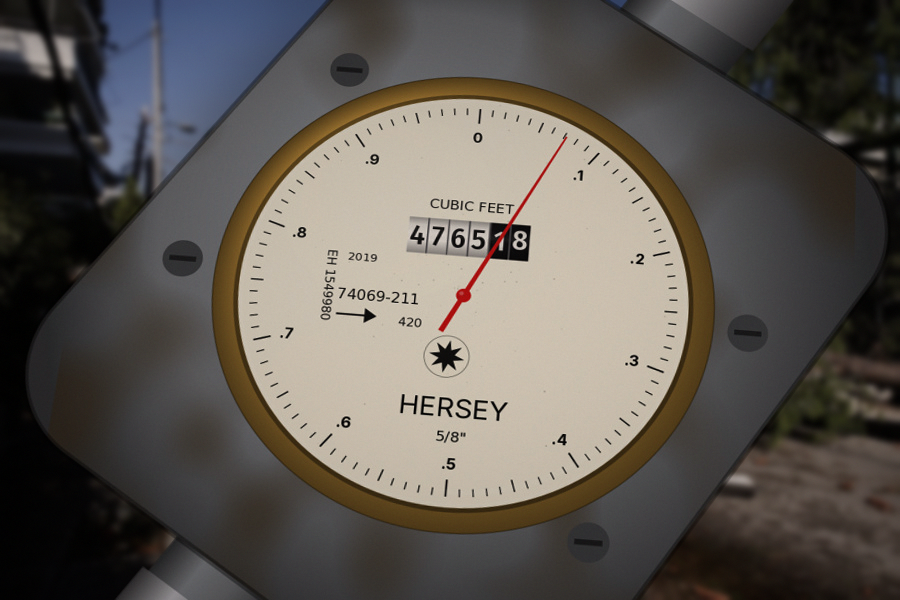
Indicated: value=476518.07 unit=ft³
